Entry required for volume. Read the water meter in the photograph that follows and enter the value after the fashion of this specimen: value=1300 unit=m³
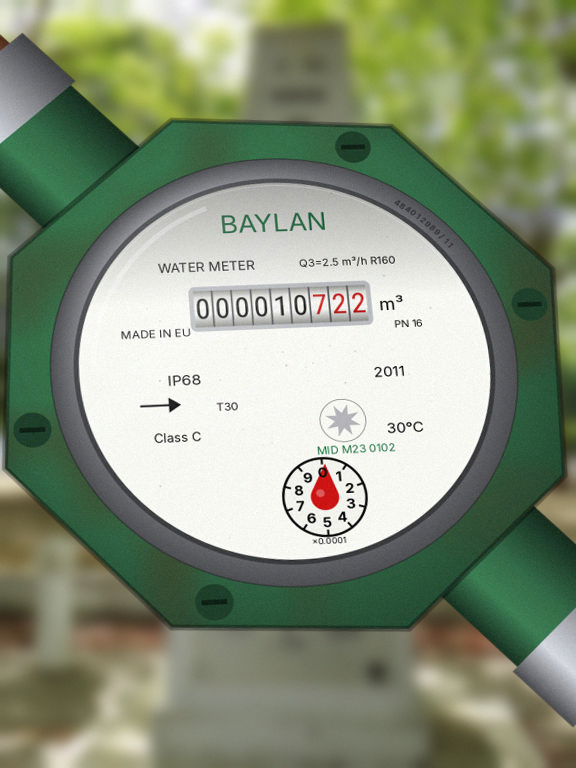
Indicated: value=10.7220 unit=m³
